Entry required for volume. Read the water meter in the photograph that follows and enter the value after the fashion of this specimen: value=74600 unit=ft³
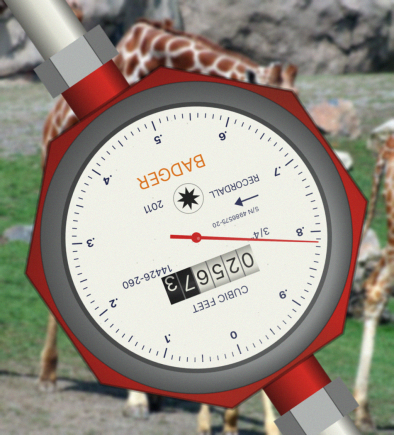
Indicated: value=25672.81 unit=ft³
